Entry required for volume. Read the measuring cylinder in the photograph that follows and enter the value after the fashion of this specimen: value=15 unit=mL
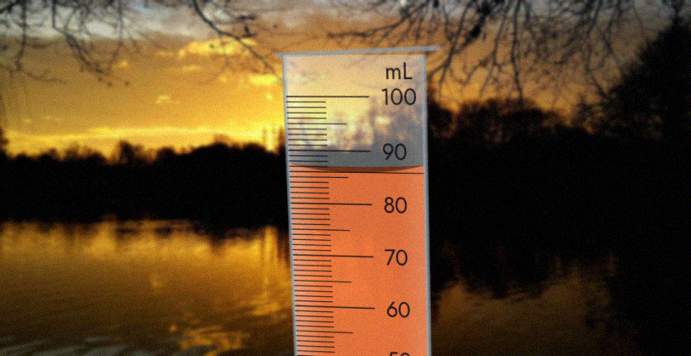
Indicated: value=86 unit=mL
